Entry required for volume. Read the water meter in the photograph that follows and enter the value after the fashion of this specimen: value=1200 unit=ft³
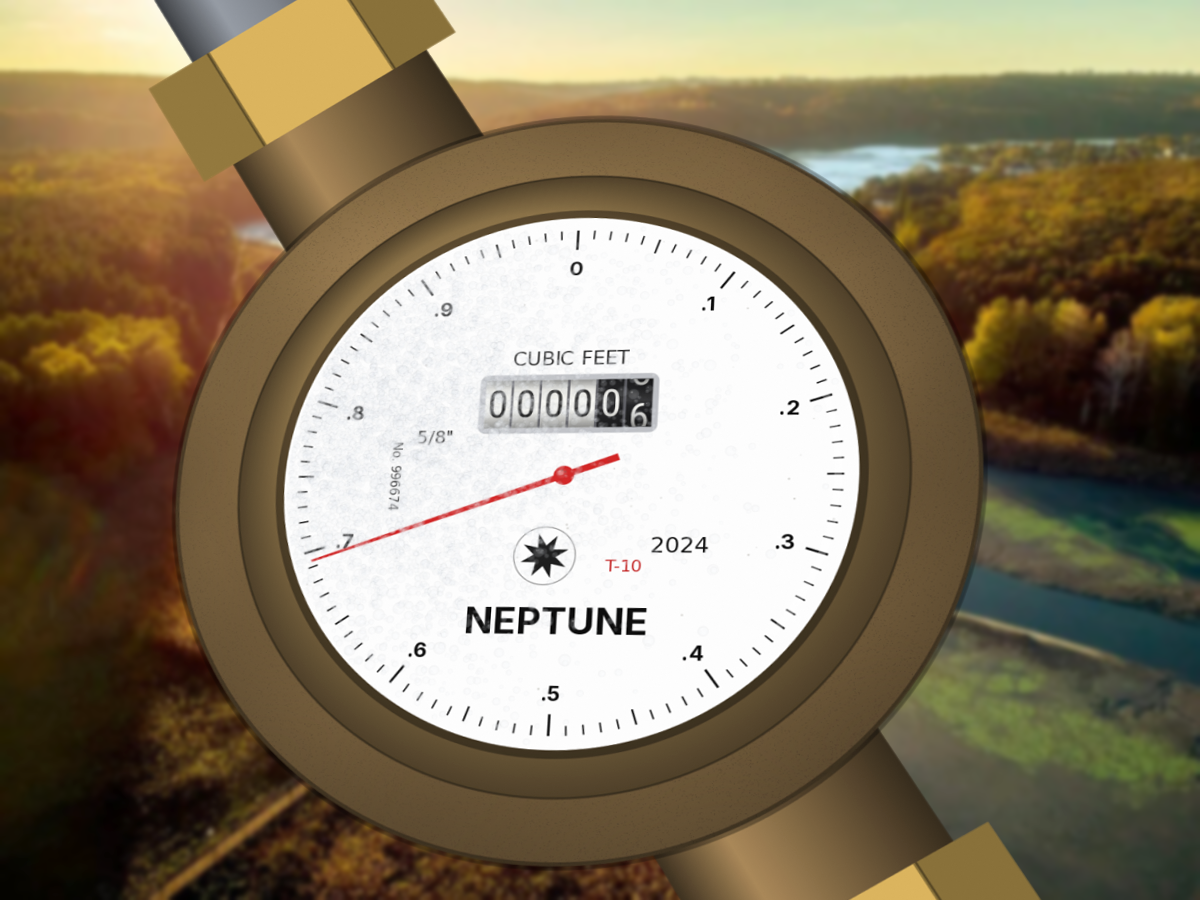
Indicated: value=5.69 unit=ft³
